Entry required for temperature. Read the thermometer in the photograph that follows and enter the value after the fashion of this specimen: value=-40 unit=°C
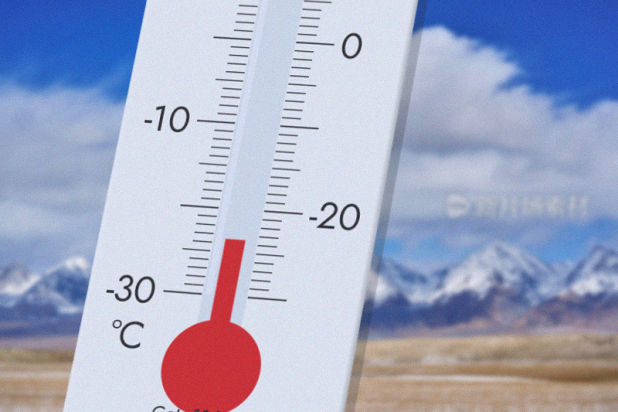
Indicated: value=-23.5 unit=°C
